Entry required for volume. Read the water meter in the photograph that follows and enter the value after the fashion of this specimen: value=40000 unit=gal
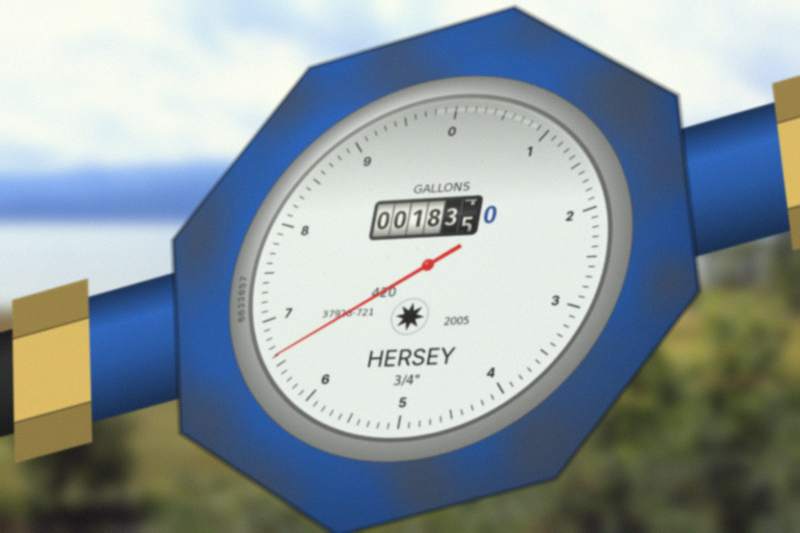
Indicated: value=18346.6 unit=gal
